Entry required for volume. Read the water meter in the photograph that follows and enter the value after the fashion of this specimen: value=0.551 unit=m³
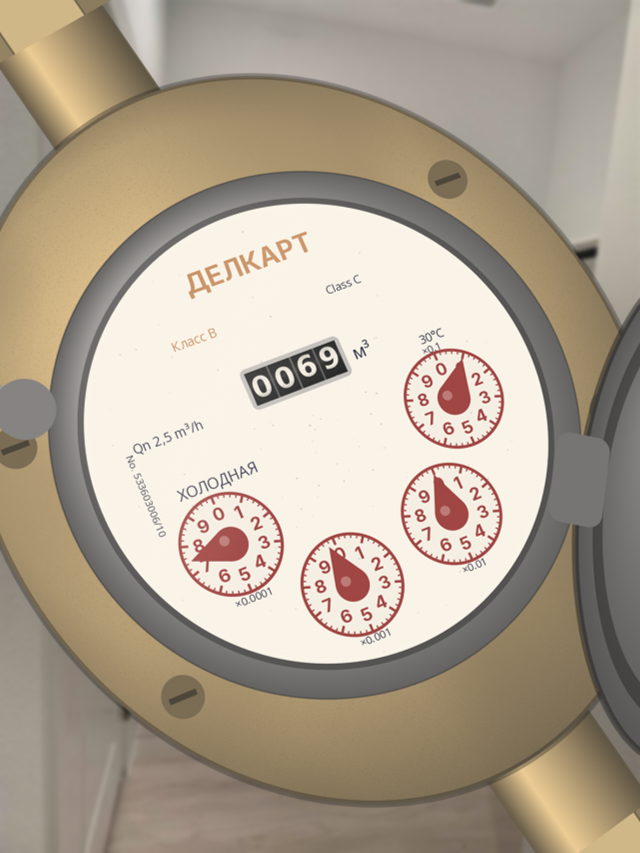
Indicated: value=69.0997 unit=m³
